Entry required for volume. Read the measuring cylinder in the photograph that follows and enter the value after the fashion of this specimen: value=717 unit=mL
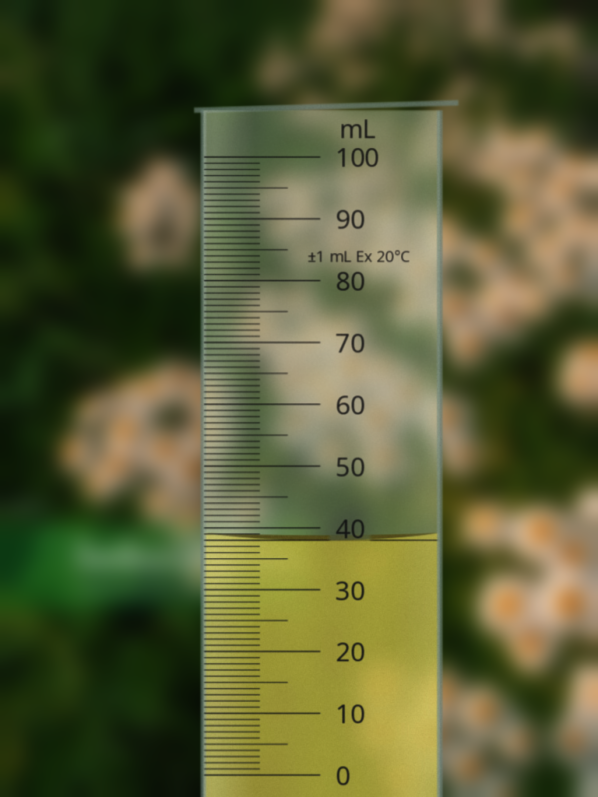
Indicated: value=38 unit=mL
